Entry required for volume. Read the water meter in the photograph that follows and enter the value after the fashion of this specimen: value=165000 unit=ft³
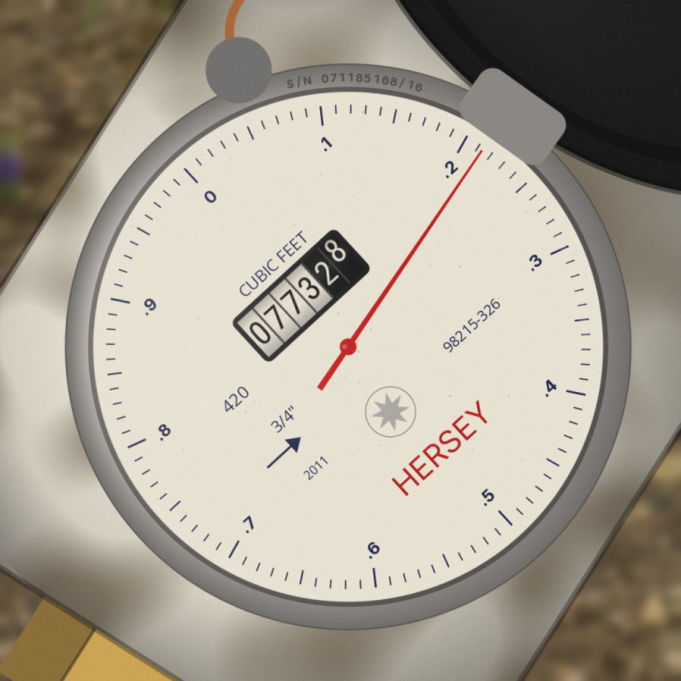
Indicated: value=77328.21 unit=ft³
